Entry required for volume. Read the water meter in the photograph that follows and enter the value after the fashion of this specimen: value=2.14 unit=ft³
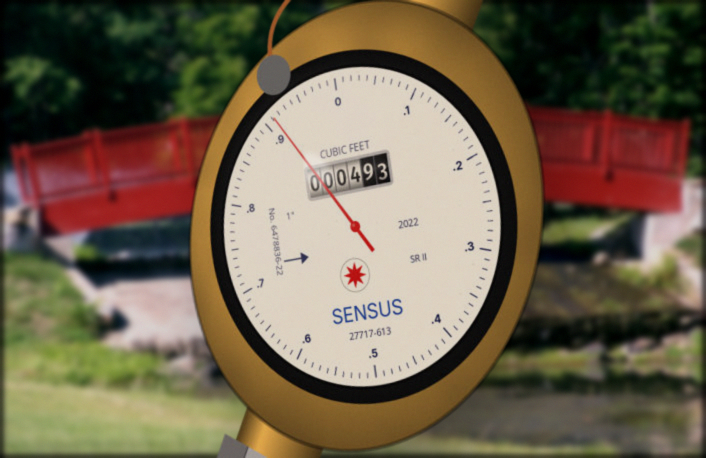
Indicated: value=492.91 unit=ft³
